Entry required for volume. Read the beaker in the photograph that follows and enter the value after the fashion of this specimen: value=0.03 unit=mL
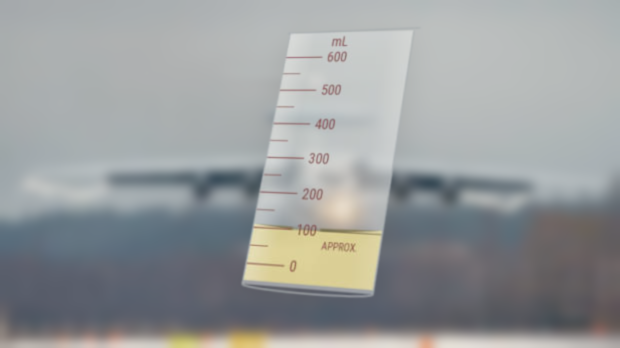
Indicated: value=100 unit=mL
